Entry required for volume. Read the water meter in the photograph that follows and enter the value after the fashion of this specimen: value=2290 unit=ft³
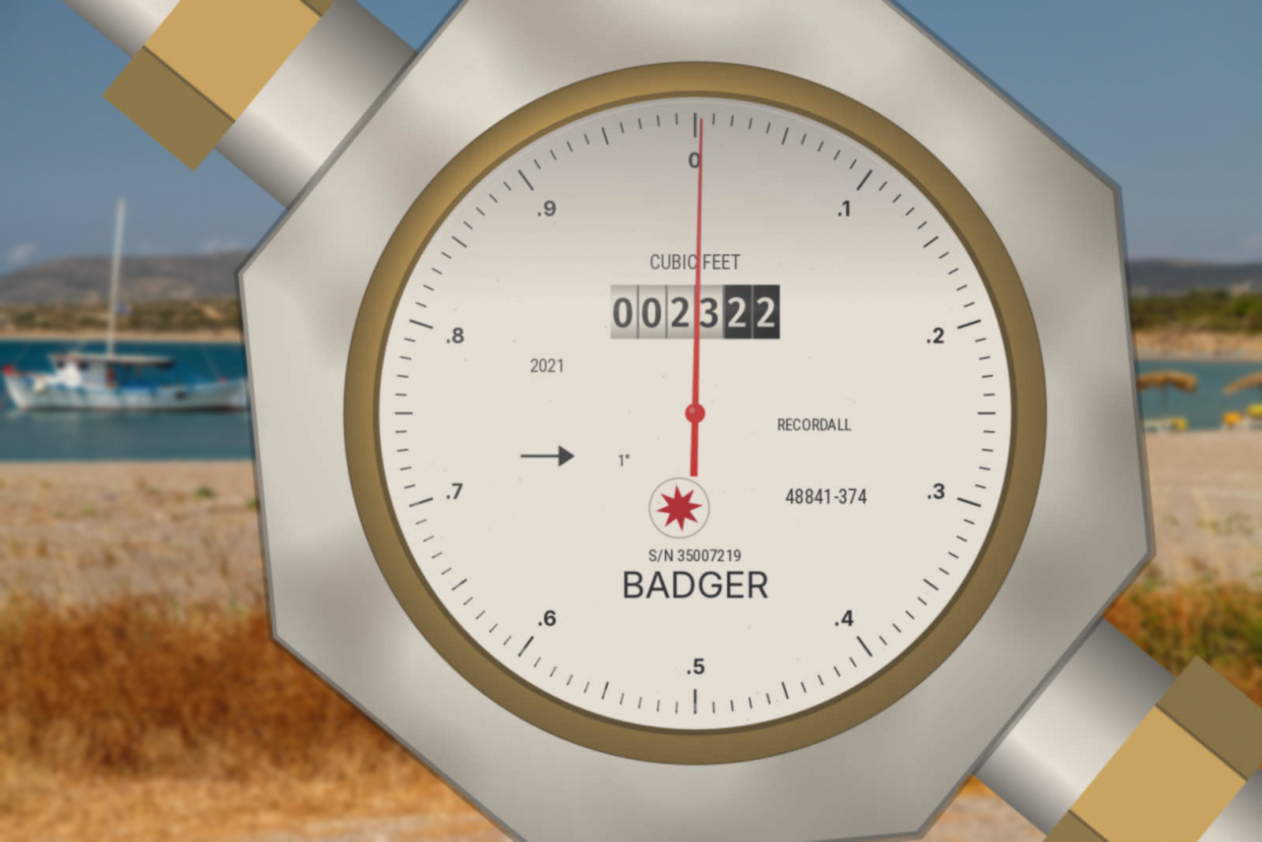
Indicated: value=2322.00 unit=ft³
